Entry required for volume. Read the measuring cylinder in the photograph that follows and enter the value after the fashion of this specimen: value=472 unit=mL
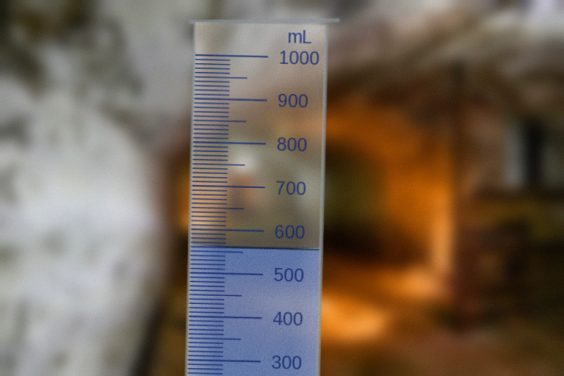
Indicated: value=560 unit=mL
